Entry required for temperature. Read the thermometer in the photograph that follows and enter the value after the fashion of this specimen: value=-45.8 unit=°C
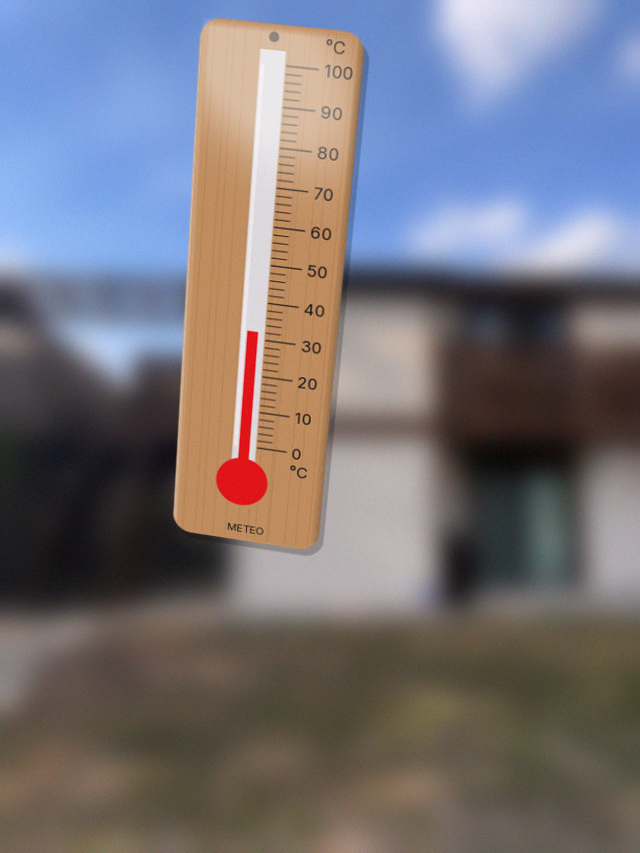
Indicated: value=32 unit=°C
